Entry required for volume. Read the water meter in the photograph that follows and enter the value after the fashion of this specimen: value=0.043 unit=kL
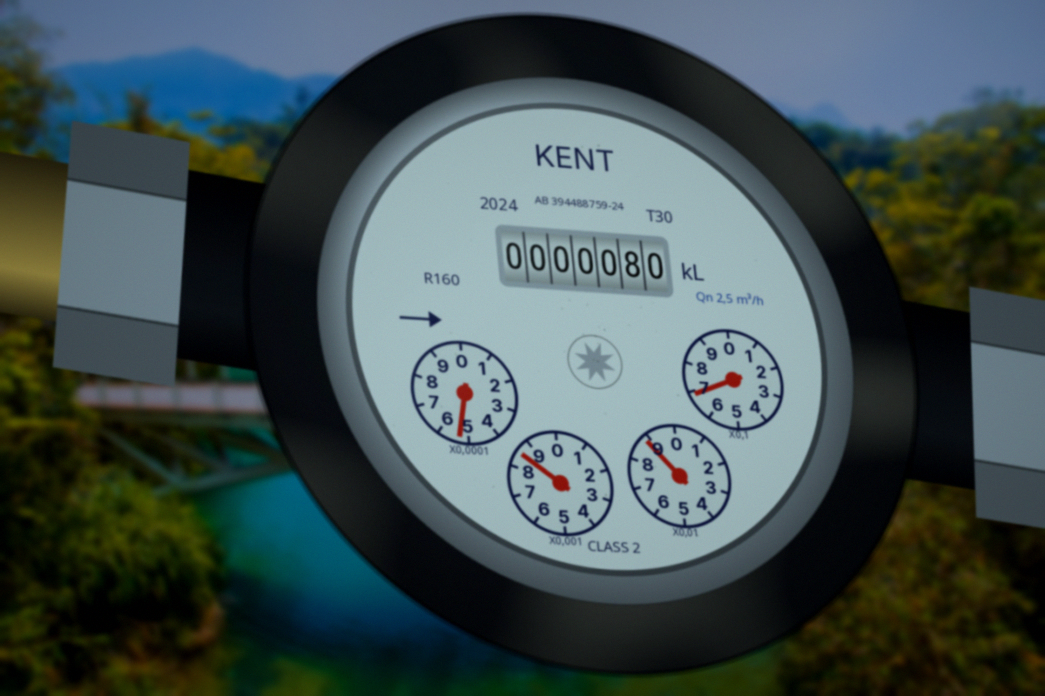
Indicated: value=80.6885 unit=kL
